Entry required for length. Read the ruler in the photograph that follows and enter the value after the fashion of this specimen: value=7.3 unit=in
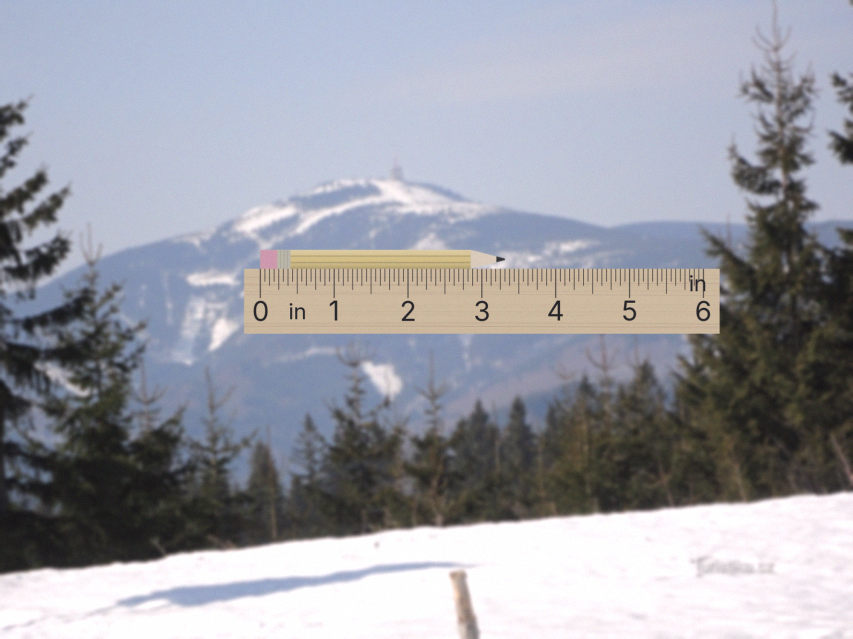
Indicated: value=3.3125 unit=in
